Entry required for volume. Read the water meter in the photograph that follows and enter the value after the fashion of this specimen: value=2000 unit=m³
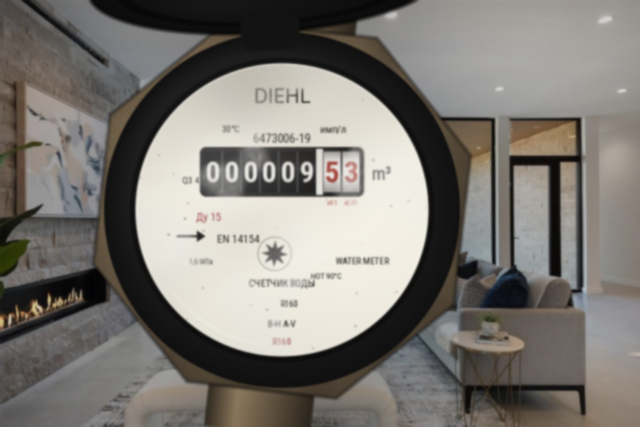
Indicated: value=9.53 unit=m³
